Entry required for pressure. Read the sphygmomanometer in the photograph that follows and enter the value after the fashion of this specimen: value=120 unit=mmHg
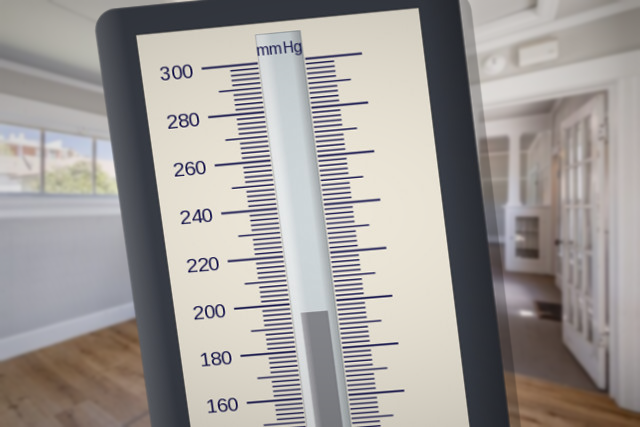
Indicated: value=196 unit=mmHg
